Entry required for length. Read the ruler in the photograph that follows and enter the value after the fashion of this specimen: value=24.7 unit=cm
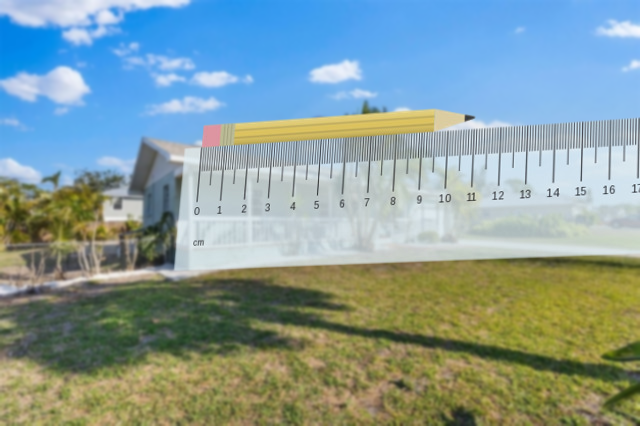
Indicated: value=11 unit=cm
